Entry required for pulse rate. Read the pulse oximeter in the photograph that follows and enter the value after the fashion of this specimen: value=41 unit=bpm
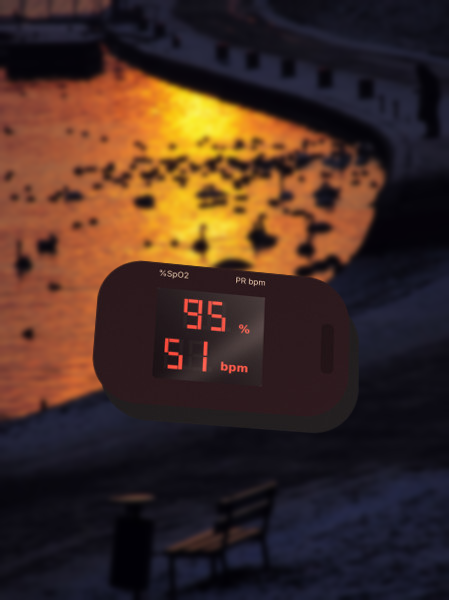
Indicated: value=51 unit=bpm
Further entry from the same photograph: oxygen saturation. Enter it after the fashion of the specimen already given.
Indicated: value=95 unit=%
